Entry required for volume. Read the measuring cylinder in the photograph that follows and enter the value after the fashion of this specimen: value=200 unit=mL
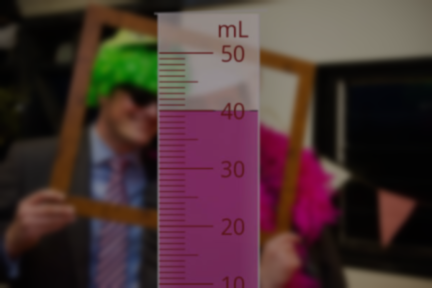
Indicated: value=40 unit=mL
